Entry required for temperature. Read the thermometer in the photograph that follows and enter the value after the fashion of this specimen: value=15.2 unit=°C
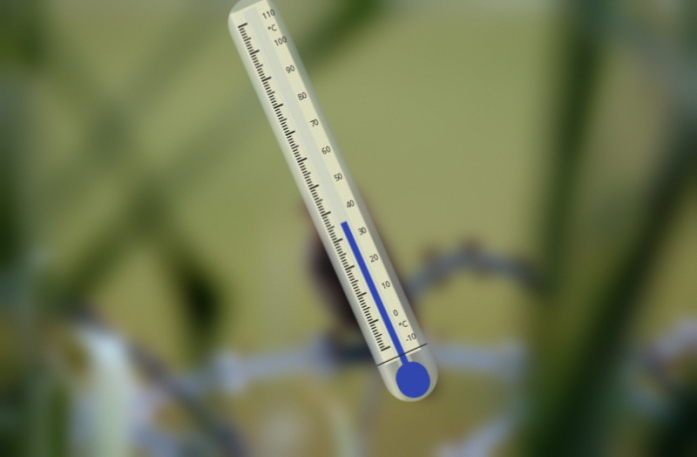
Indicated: value=35 unit=°C
